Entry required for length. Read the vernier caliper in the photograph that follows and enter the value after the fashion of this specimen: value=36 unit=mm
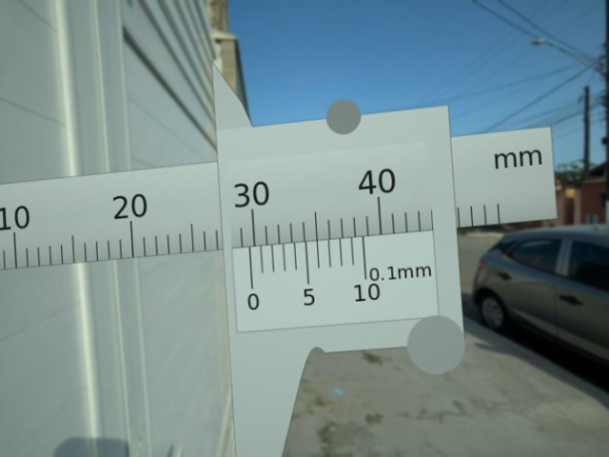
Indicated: value=29.6 unit=mm
